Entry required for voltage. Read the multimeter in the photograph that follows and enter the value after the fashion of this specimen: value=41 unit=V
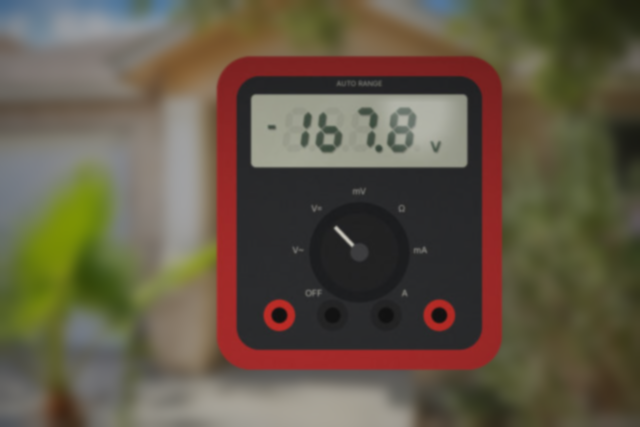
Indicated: value=-167.8 unit=V
